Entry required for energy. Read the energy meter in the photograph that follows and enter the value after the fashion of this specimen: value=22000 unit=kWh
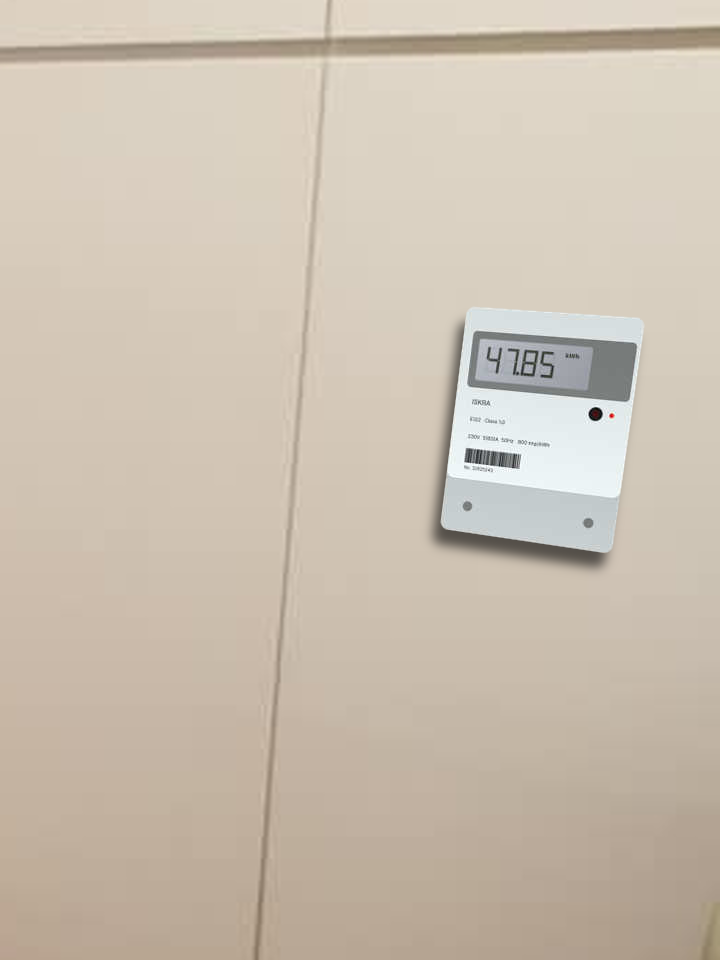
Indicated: value=47.85 unit=kWh
